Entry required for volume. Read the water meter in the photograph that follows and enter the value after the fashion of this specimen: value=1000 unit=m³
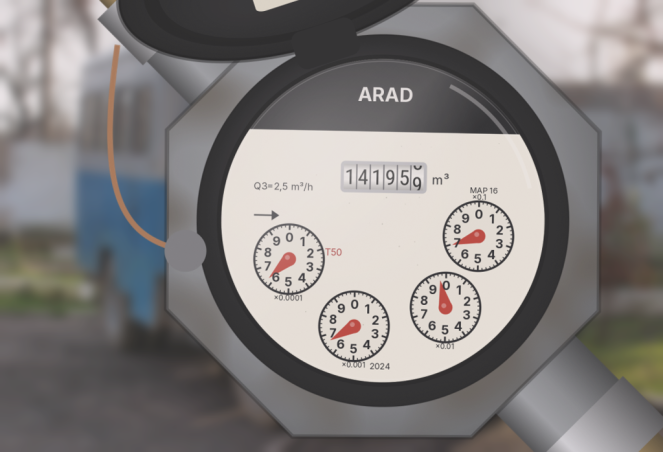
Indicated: value=141958.6966 unit=m³
